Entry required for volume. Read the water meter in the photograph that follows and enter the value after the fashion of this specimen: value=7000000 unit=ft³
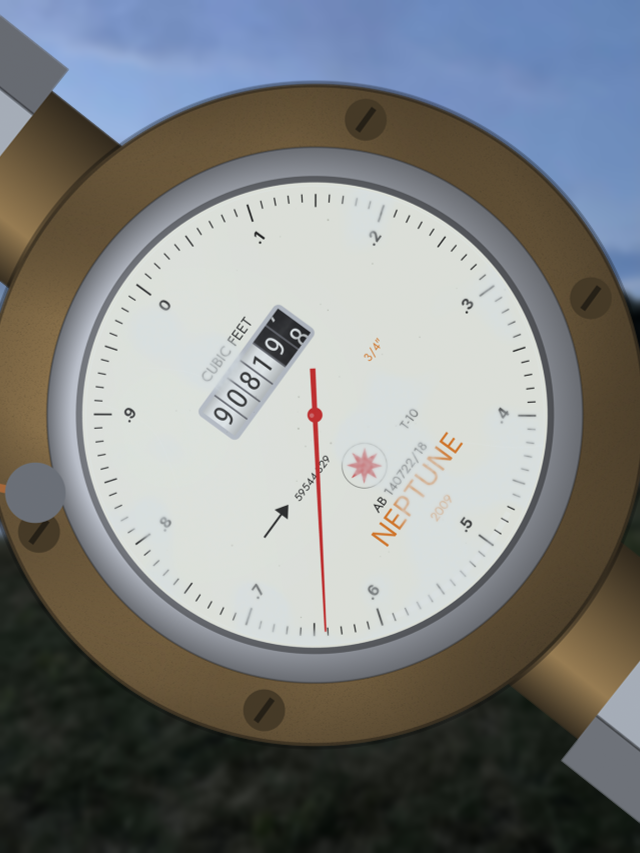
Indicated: value=908197.64 unit=ft³
